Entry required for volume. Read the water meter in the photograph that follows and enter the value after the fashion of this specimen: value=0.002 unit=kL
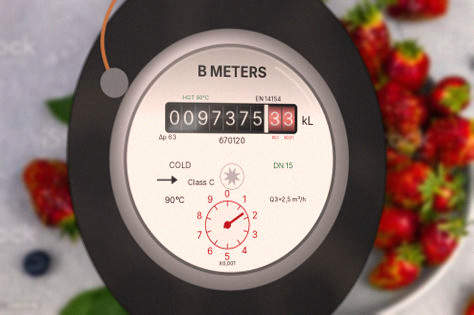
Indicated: value=97375.331 unit=kL
